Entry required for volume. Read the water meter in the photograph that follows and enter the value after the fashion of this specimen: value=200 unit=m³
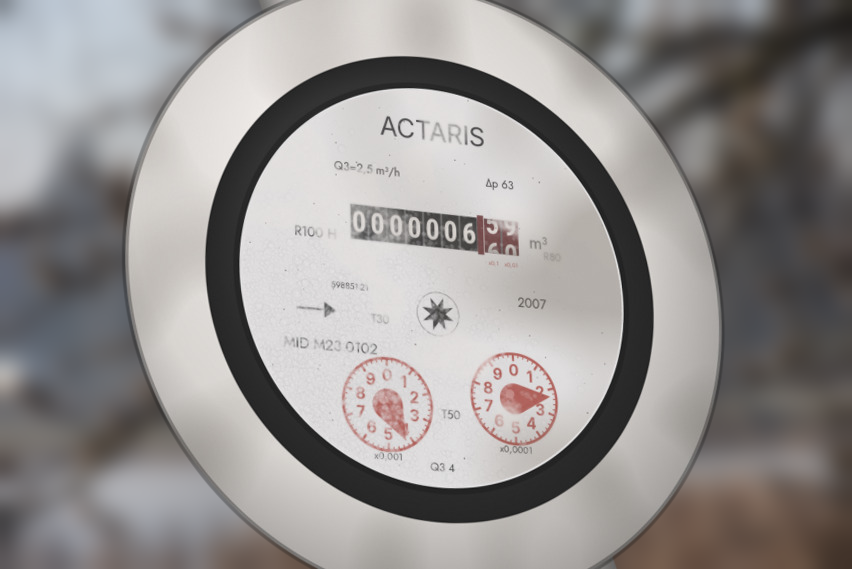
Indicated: value=6.5942 unit=m³
